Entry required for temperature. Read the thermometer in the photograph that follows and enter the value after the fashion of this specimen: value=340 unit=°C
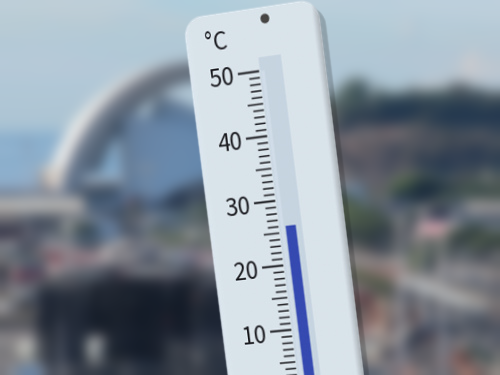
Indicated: value=26 unit=°C
